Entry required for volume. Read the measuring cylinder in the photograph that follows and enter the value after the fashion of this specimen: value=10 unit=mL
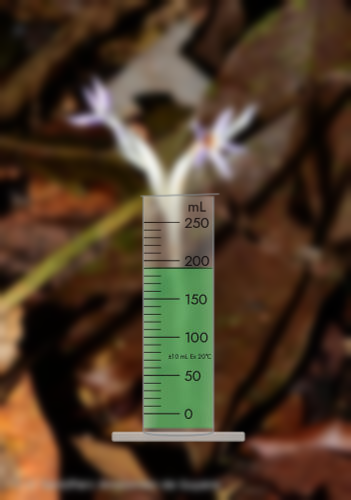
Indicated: value=190 unit=mL
